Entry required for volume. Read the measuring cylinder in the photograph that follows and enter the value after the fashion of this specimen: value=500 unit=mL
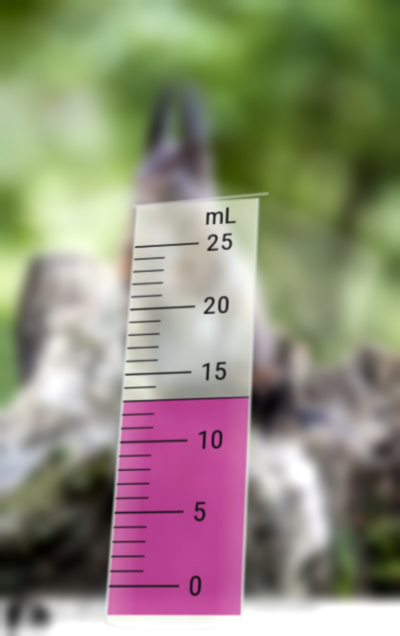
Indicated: value=13 unit=mL
